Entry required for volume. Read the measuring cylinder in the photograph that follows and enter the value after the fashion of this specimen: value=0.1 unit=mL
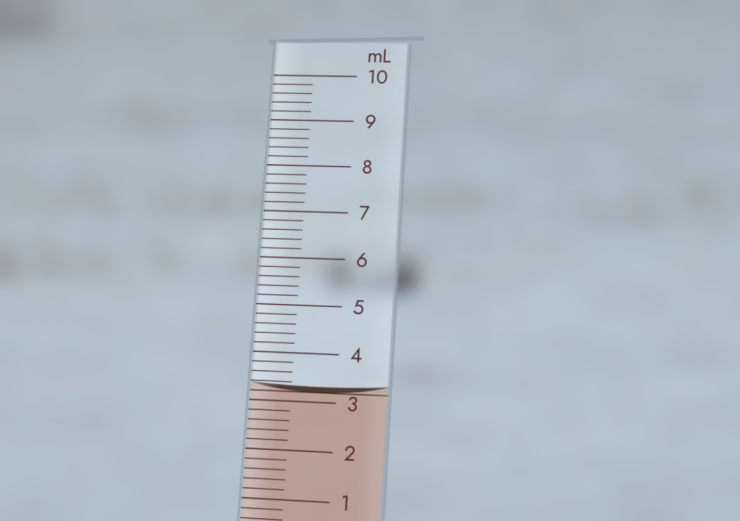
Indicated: value=3.2 unit=mL
